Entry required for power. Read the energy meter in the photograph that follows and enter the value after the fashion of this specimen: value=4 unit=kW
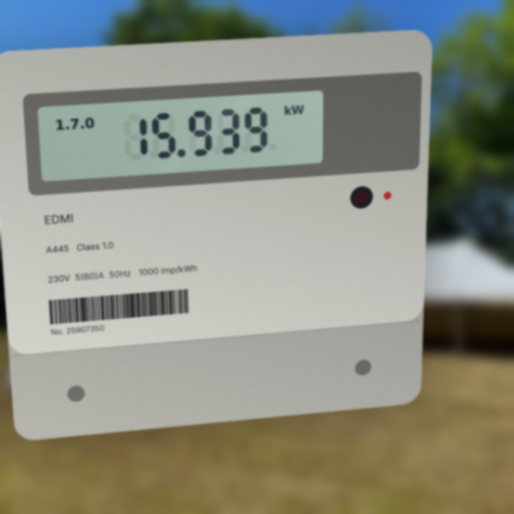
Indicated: value=15.939 unit=kW
